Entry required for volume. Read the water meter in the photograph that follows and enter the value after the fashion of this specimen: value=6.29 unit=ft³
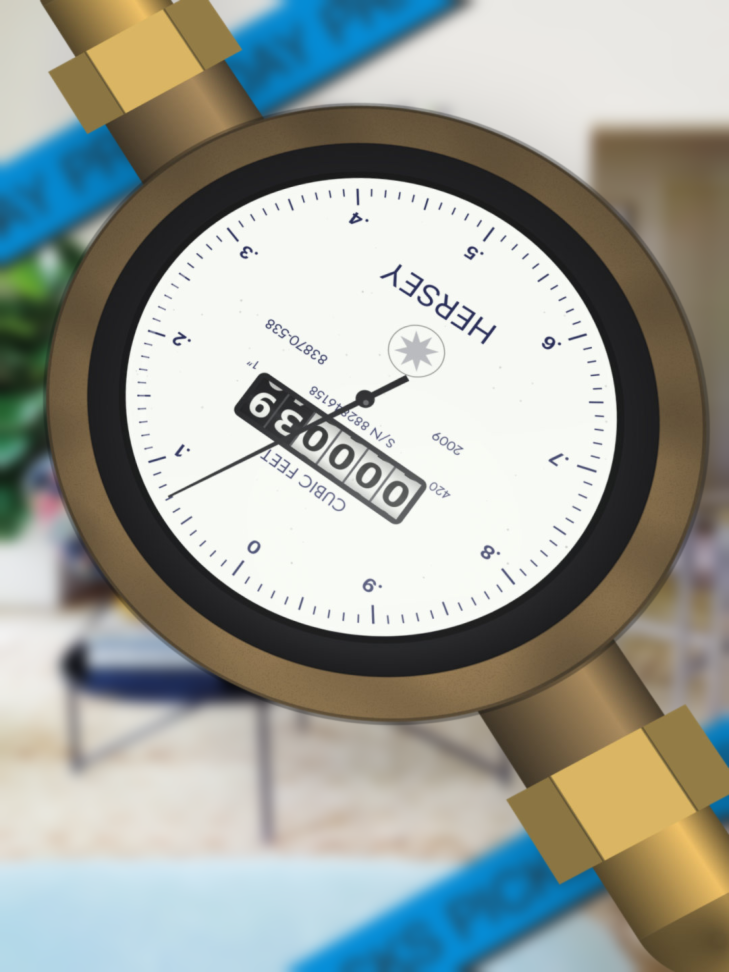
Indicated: value=39.07 unit=ft³
